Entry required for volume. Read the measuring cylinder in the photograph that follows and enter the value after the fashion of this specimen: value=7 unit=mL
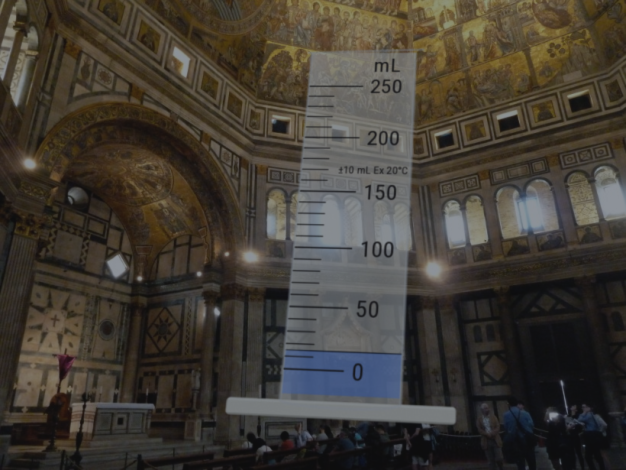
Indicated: value=15 unit=mL
